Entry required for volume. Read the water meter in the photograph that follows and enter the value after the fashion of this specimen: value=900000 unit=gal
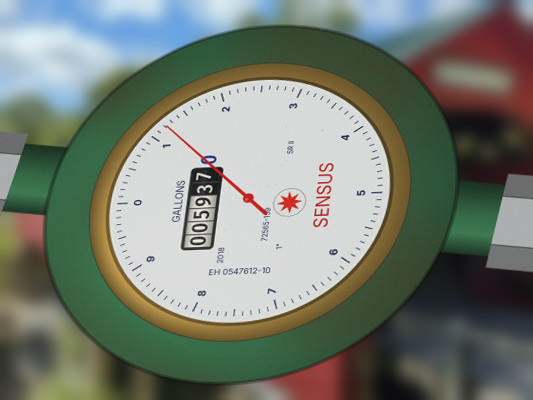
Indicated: value=59371.2 unit=gal
